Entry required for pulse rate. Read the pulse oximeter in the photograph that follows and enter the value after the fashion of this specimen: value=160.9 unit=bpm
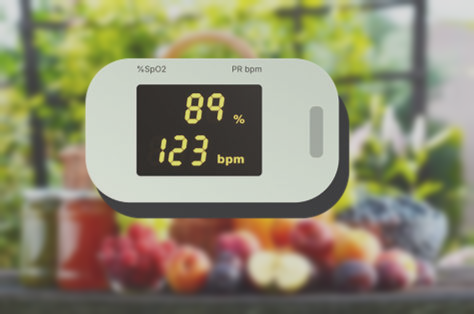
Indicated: value=123 unit=bpm
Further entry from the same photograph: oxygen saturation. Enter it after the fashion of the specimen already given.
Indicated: value=89 unit=%
